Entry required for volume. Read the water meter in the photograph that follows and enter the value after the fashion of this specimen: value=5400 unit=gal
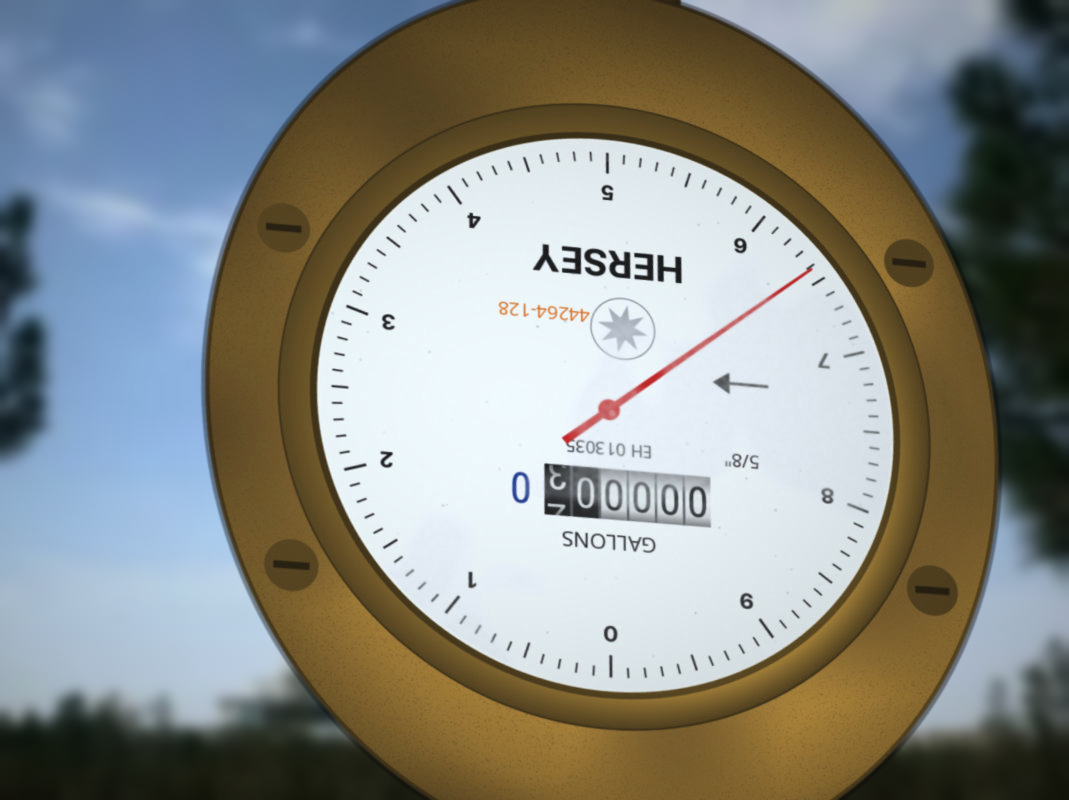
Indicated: value=26.4 unit=gal
